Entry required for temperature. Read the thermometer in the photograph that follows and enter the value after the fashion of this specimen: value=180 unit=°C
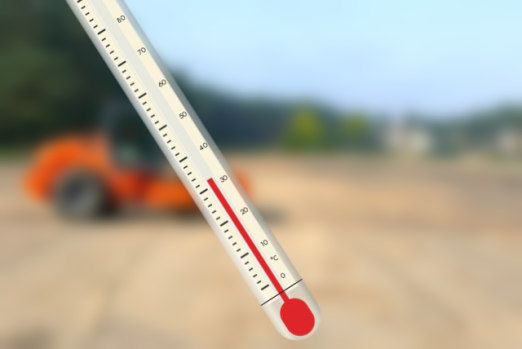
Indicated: value=32 unit=°C
